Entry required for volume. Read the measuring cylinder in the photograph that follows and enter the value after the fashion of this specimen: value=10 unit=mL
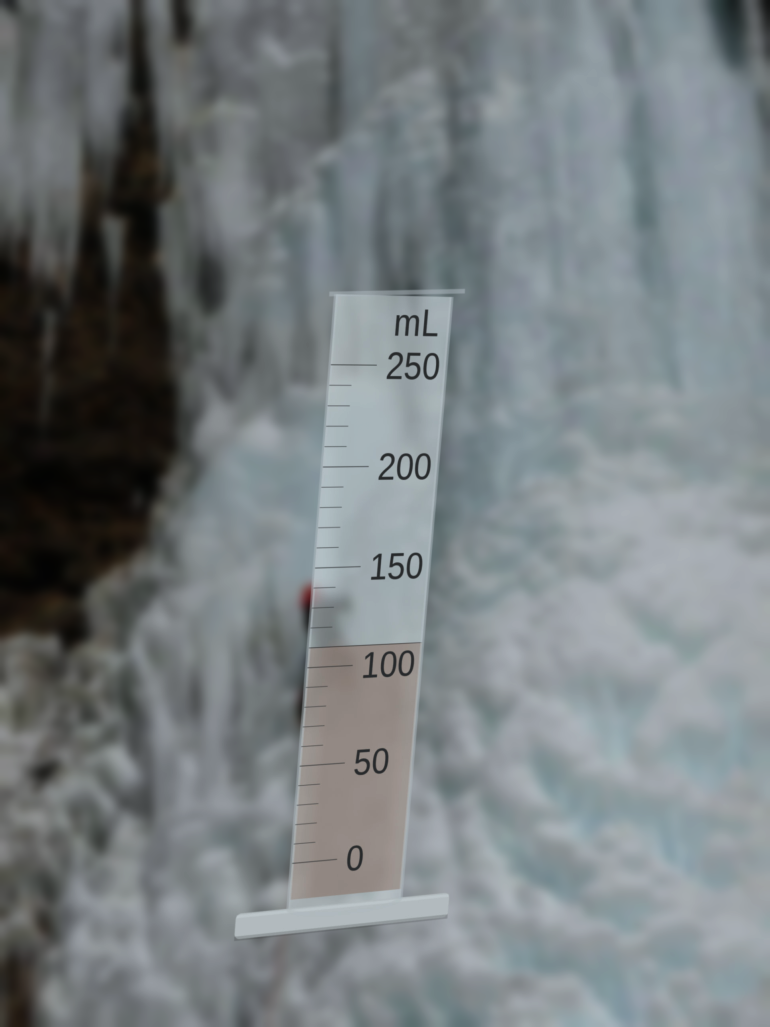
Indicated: value=110 unit=mL
